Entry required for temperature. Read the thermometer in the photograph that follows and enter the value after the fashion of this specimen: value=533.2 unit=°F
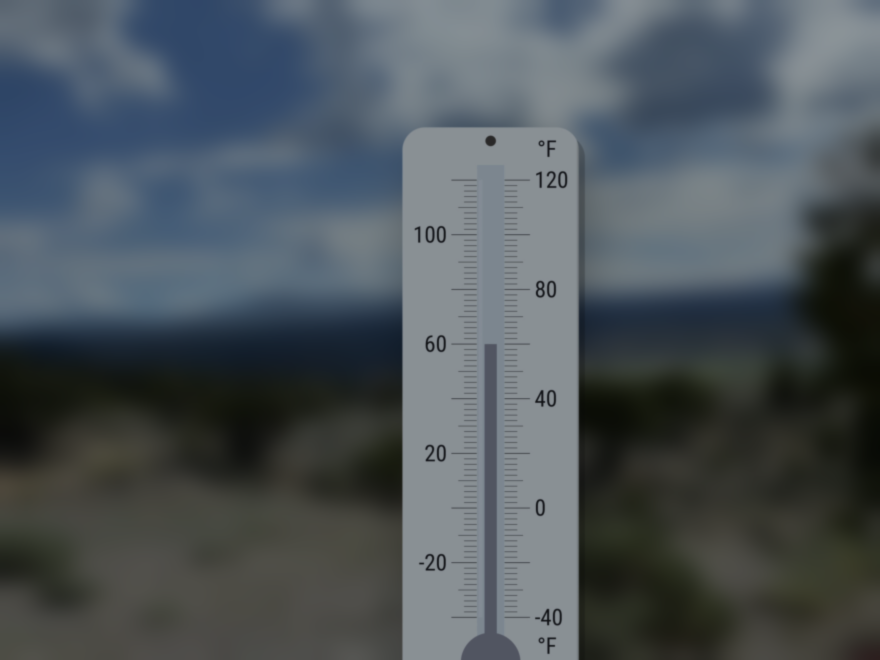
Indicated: value=60 unit=°F
